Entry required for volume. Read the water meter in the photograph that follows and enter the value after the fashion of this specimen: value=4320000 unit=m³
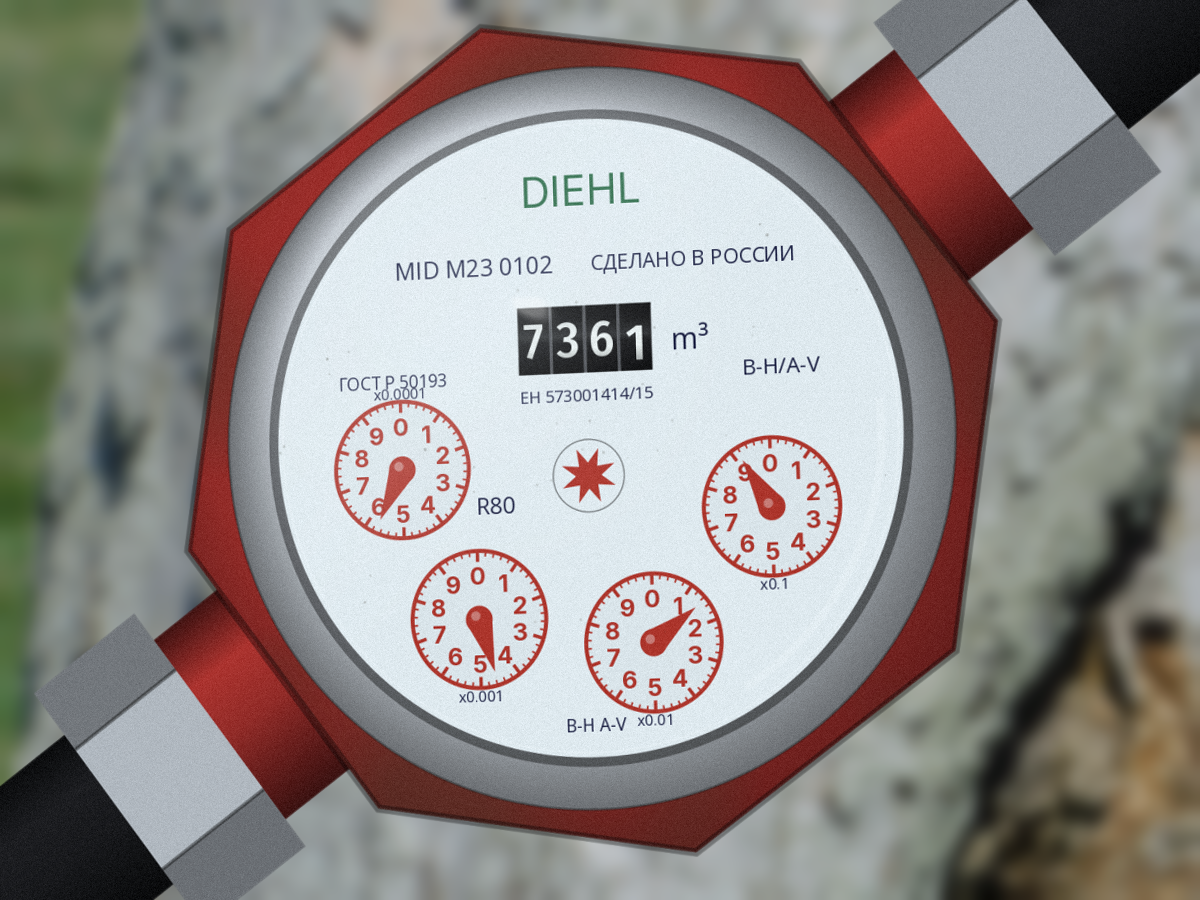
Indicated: value=7360.9145 unit=m³
